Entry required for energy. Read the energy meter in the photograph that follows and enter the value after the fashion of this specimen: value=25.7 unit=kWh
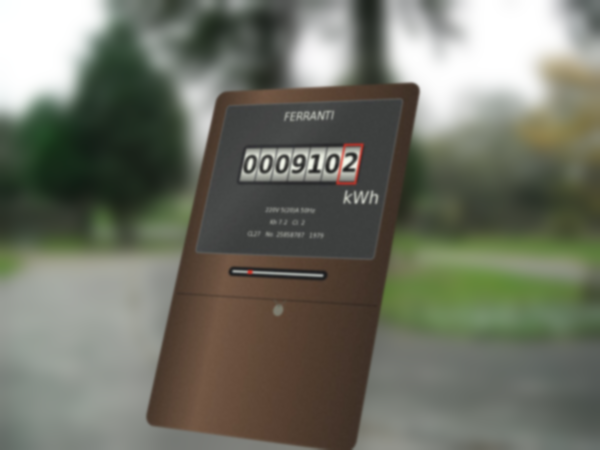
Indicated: value=910.2 unit=kWh
